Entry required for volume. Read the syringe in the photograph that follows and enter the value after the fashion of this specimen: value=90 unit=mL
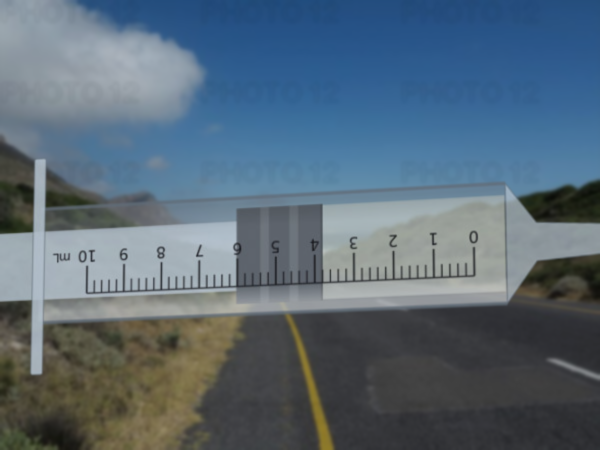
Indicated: value=3.8 unit=mL
